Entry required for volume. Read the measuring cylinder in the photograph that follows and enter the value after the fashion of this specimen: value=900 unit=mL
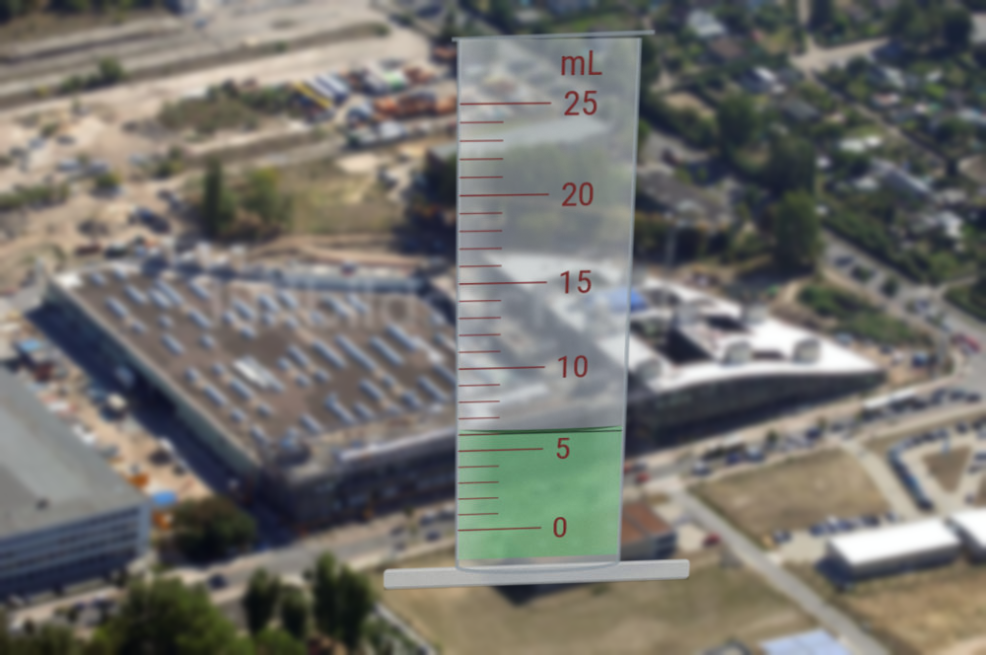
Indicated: value=6 unit=mL
